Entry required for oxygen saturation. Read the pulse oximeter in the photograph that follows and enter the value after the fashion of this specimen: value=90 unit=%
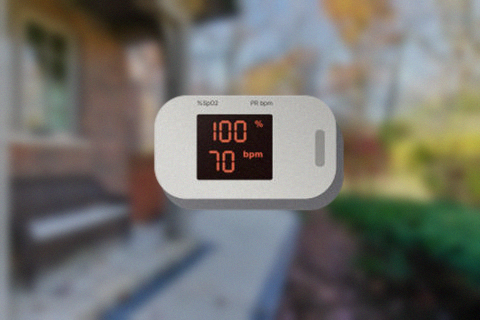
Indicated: value=100 unit=%
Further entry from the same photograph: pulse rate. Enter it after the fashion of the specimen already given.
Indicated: value=70 unit=bpm
